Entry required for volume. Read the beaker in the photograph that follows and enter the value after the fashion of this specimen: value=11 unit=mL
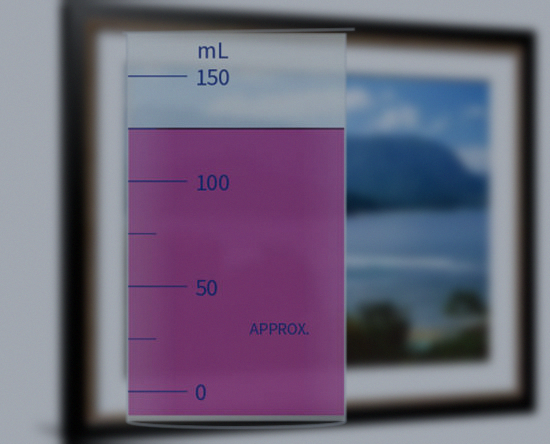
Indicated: value=125 unit=mL
